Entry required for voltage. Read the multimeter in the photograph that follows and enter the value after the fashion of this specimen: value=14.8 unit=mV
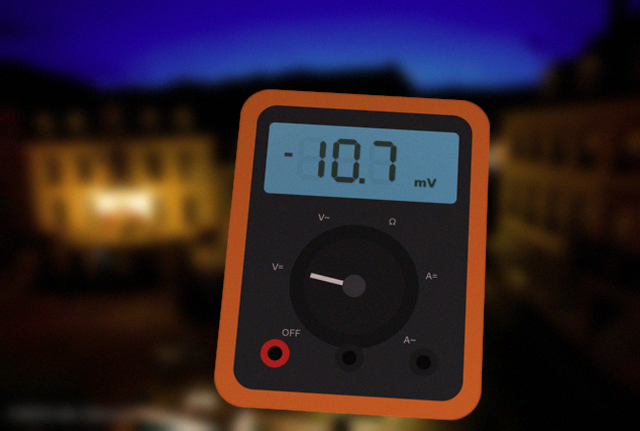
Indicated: value=-10.7 unit=mV
